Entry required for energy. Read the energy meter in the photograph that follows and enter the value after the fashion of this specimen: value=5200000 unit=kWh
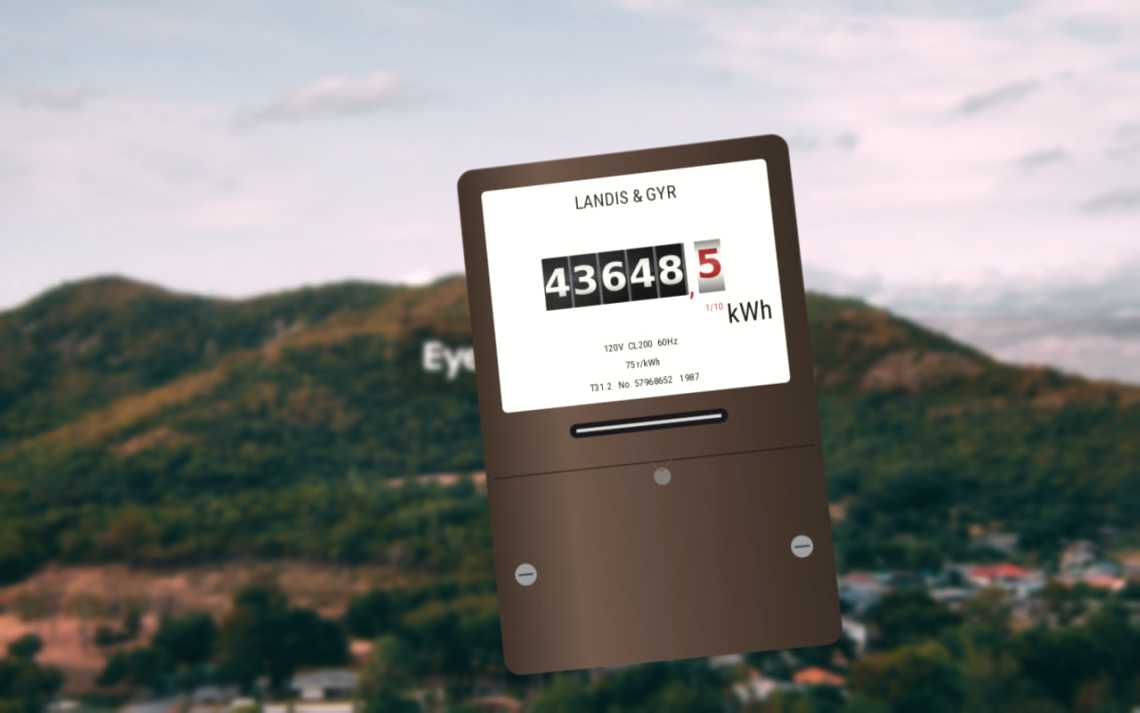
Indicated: value=43648.5 unit=kWh
